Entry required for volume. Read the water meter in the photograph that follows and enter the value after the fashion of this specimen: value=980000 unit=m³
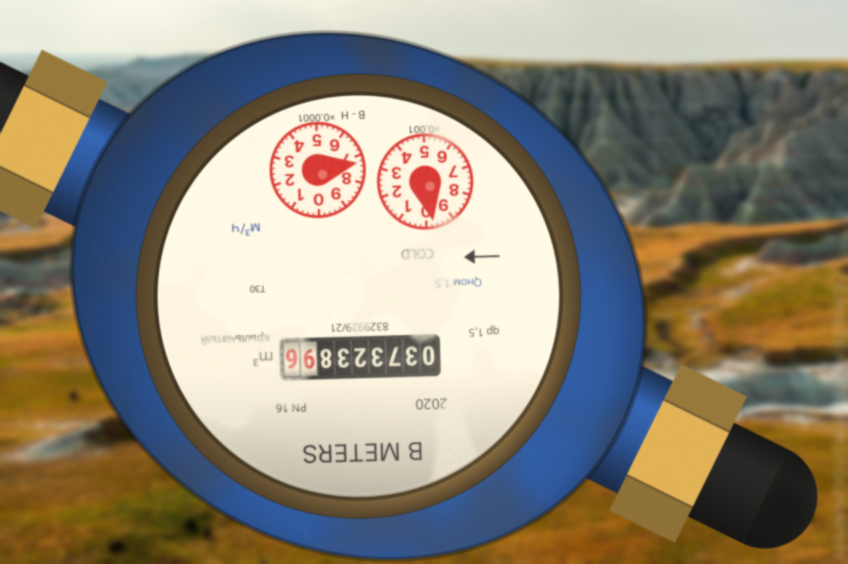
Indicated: value=373238.9597 unit=m³
